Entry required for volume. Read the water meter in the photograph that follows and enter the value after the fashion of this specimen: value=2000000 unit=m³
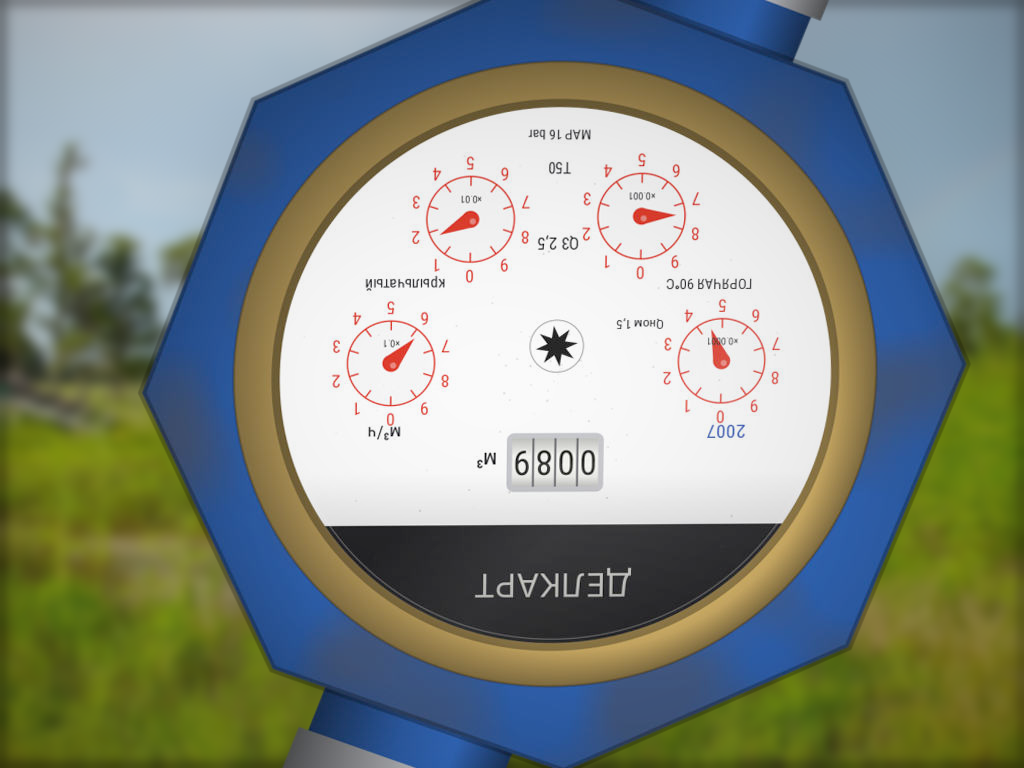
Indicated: value=89.6174 unit=m³
